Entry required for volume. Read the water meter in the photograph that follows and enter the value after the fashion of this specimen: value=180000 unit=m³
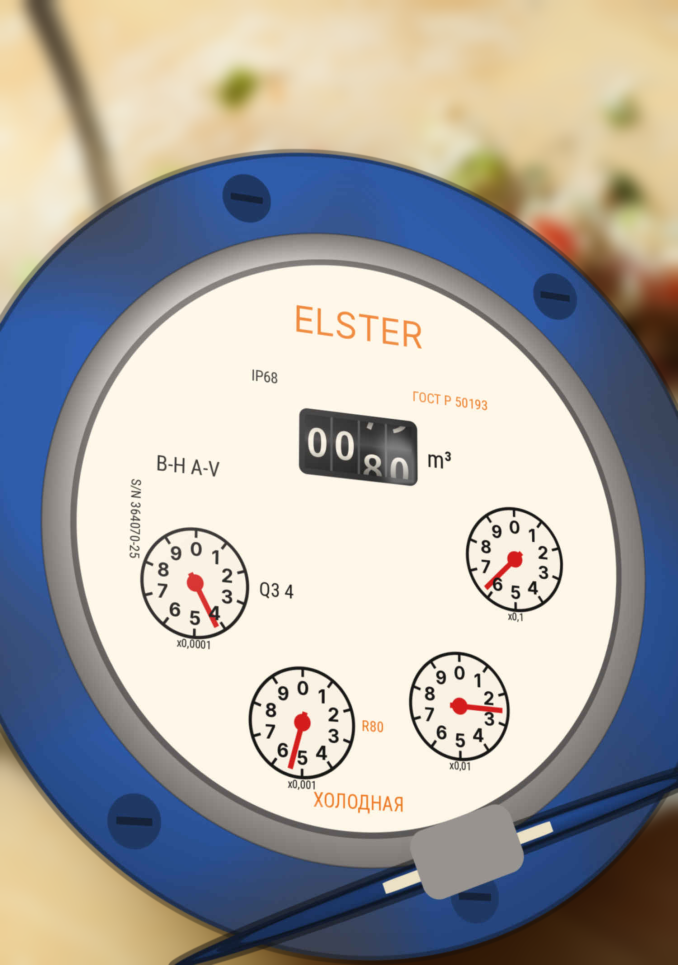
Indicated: value=79.6254 unit=m³
